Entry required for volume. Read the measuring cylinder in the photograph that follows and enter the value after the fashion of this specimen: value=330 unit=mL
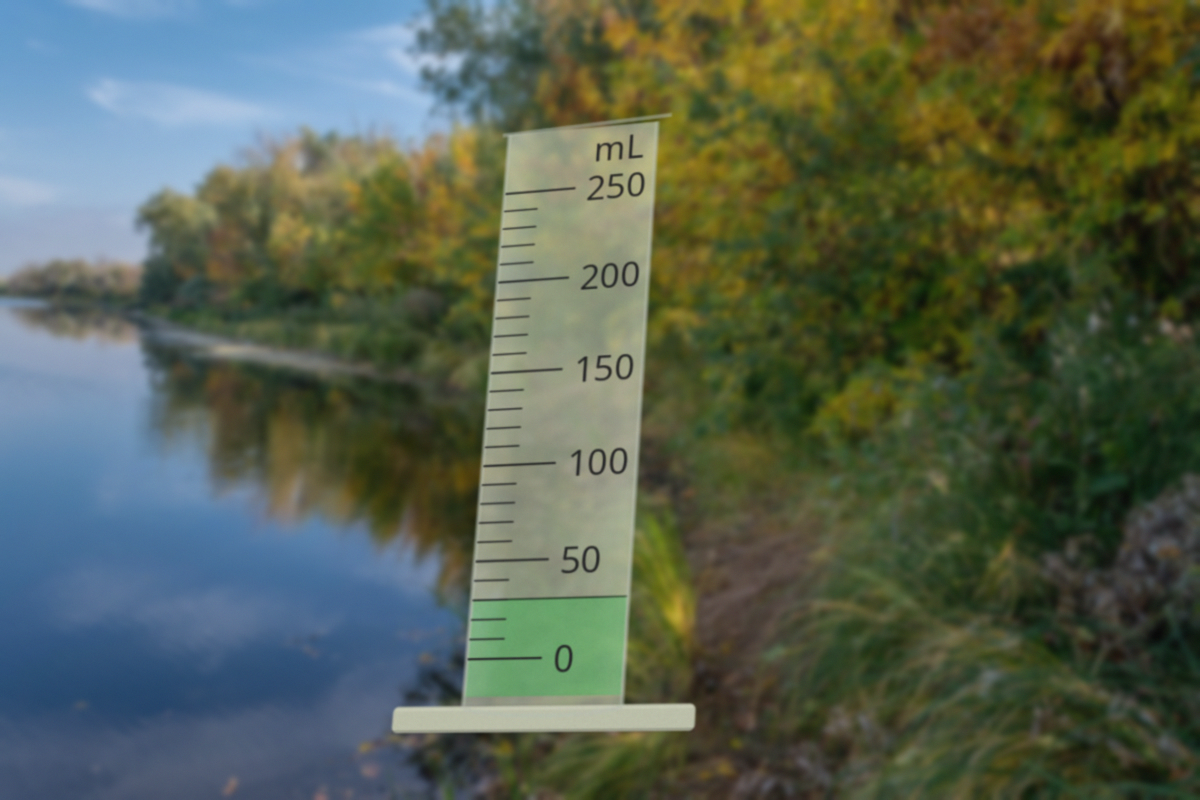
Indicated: value=30 unit=mL
